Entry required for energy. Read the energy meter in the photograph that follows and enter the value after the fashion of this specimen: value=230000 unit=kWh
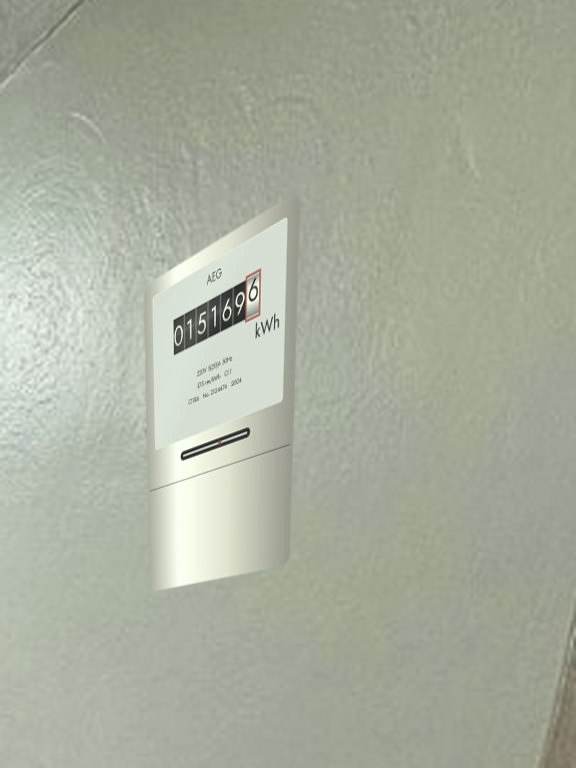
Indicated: value=15169.6 unit=kWh
